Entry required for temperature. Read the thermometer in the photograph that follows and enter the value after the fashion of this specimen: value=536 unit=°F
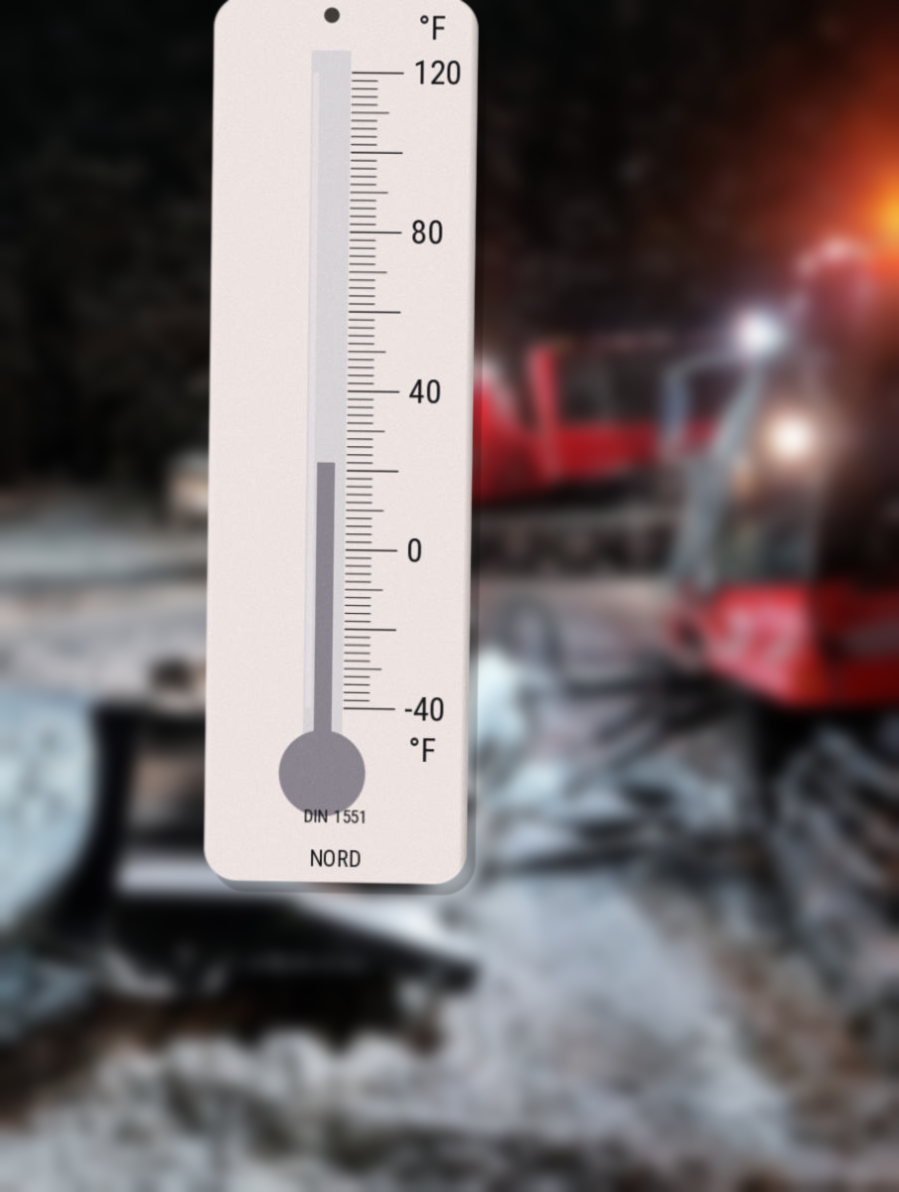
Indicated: value=22 unit=°F
